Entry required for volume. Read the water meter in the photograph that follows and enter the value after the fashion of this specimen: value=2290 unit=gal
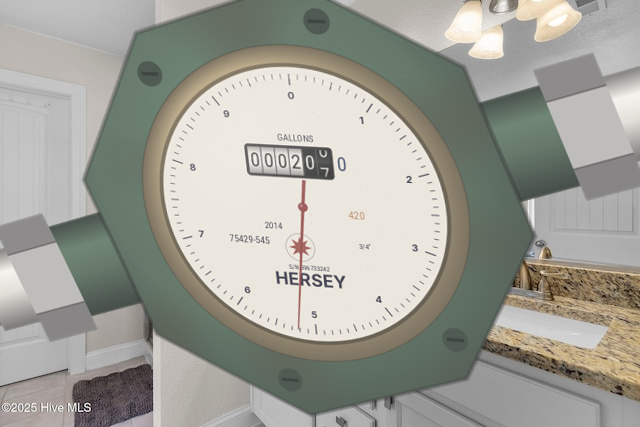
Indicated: value=2065.2 unit=gal
